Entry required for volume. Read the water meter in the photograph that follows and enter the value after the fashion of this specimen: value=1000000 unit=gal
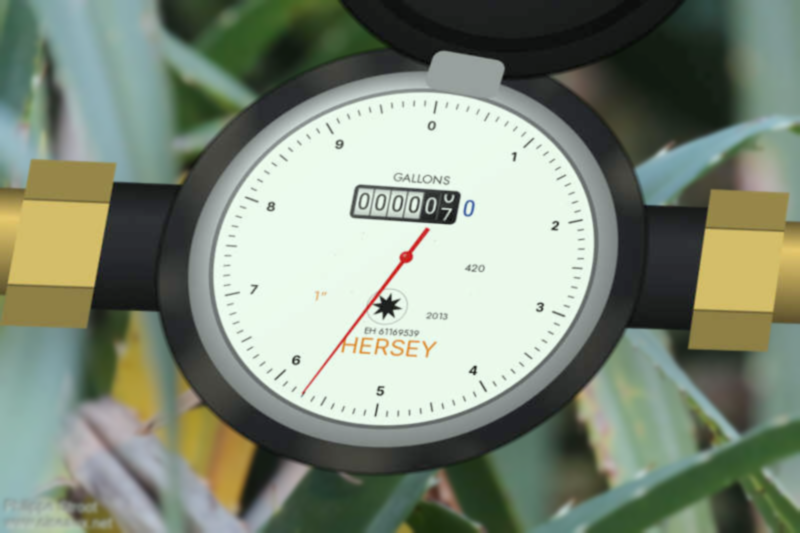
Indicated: value=65.7 unit=gal
